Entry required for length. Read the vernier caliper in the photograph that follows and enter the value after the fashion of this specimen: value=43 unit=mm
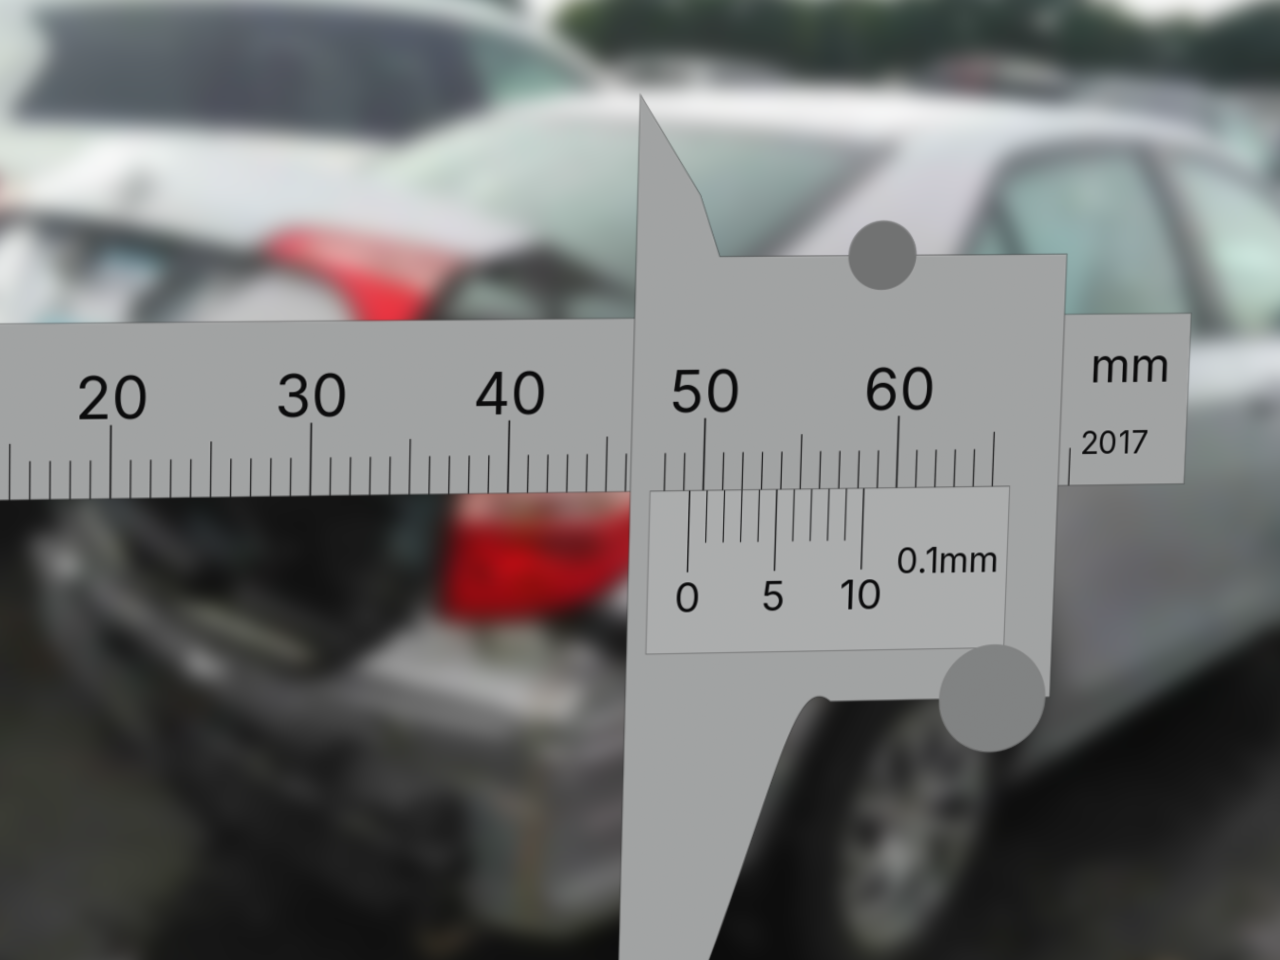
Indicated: value=49.3 unit=mm
